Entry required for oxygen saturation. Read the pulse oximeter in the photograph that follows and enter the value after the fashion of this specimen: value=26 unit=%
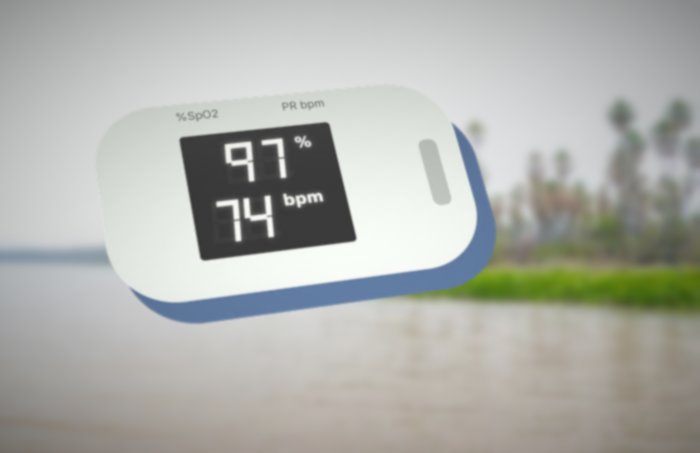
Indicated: value=97 unit=%
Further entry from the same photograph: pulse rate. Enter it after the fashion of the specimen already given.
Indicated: value=74 unit=bpm
